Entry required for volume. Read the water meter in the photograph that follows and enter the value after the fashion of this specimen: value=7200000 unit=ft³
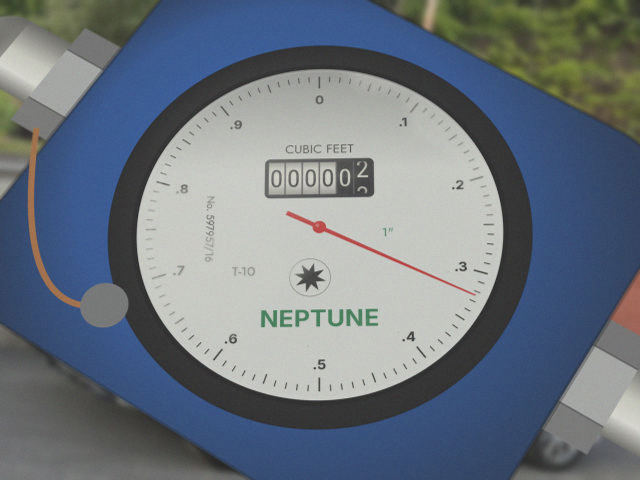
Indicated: value=2.32 unit=ft³
